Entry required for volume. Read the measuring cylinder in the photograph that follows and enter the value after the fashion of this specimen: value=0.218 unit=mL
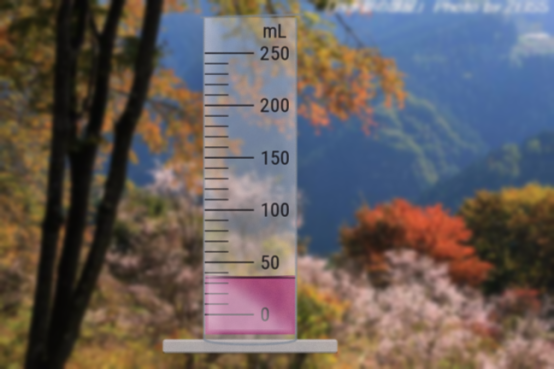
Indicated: value=35 unit=mL
